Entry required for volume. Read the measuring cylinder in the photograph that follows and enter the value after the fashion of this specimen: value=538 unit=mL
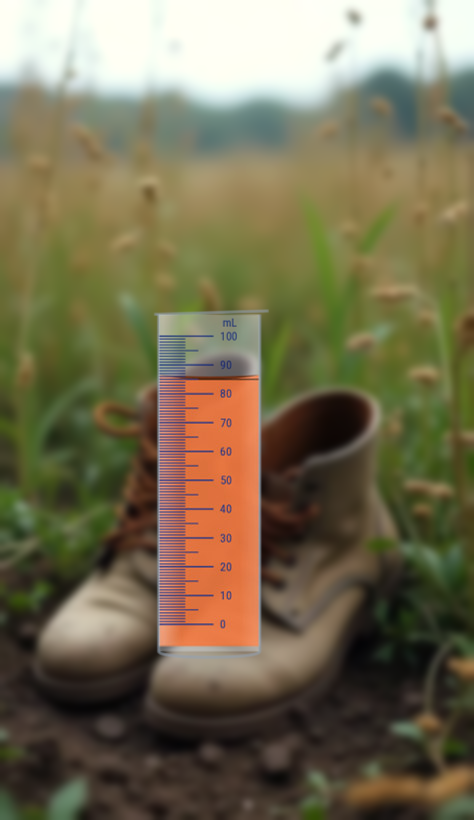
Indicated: value=85 unit=mL
